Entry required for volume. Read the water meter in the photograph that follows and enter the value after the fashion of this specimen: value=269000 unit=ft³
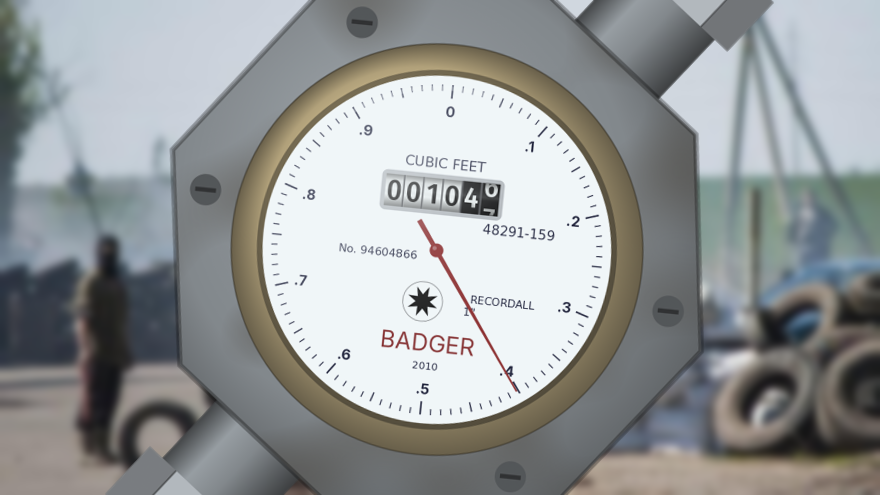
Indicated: value=1046.40 unit=ft³
